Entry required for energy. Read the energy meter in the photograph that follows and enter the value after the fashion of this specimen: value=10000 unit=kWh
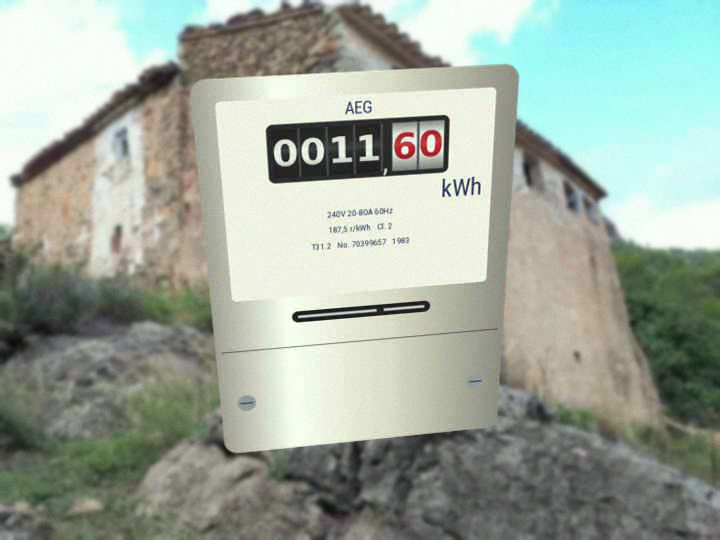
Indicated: value=11.60 unit=kWh
